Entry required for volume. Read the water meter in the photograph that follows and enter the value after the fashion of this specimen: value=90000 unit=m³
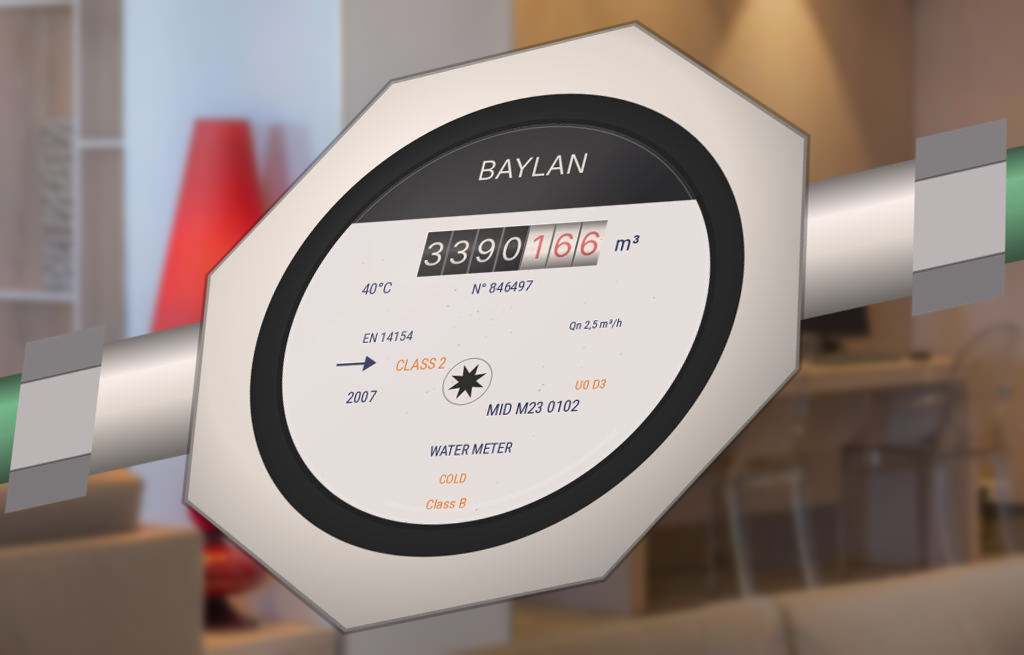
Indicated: value=3390.166 unit=m³
